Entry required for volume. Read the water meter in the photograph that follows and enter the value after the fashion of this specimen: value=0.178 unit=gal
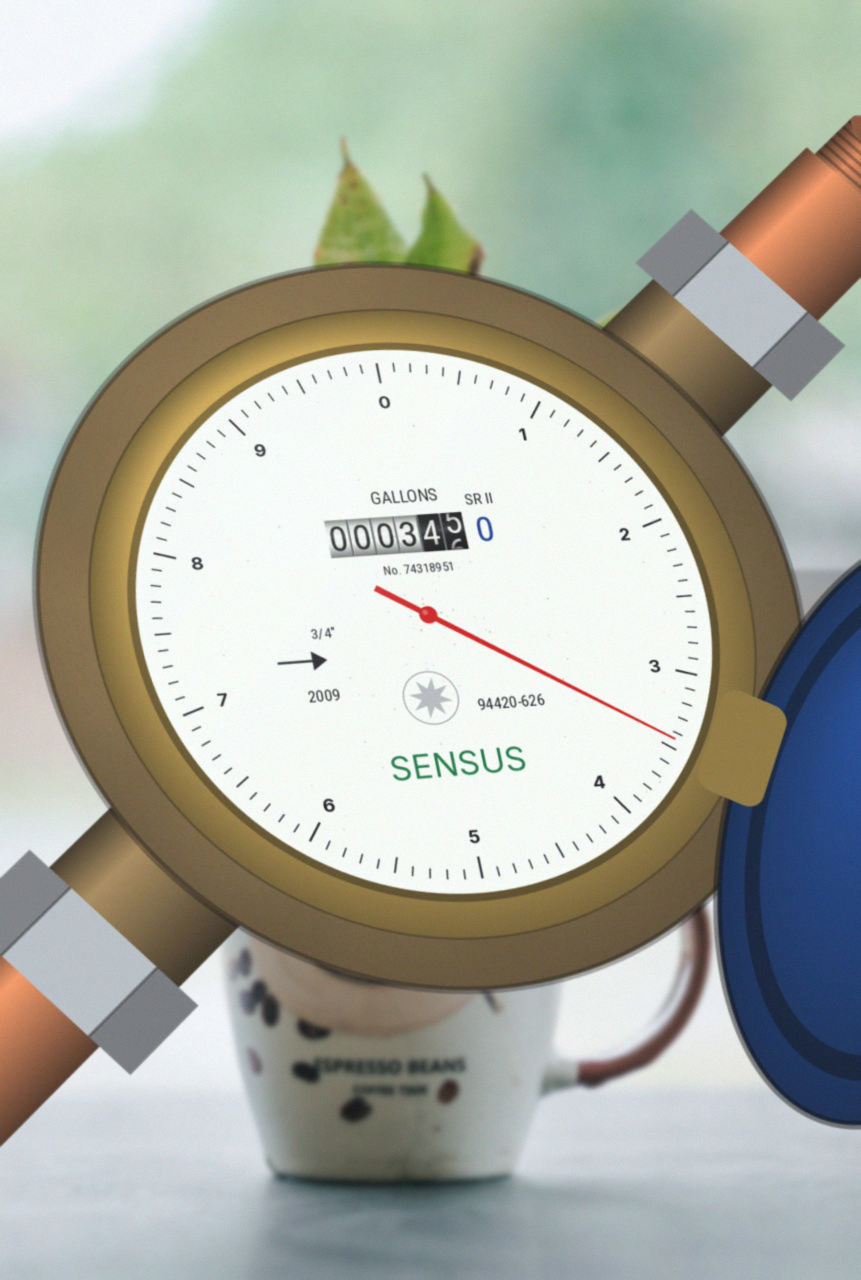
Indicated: value=3453.4 unit=gal
